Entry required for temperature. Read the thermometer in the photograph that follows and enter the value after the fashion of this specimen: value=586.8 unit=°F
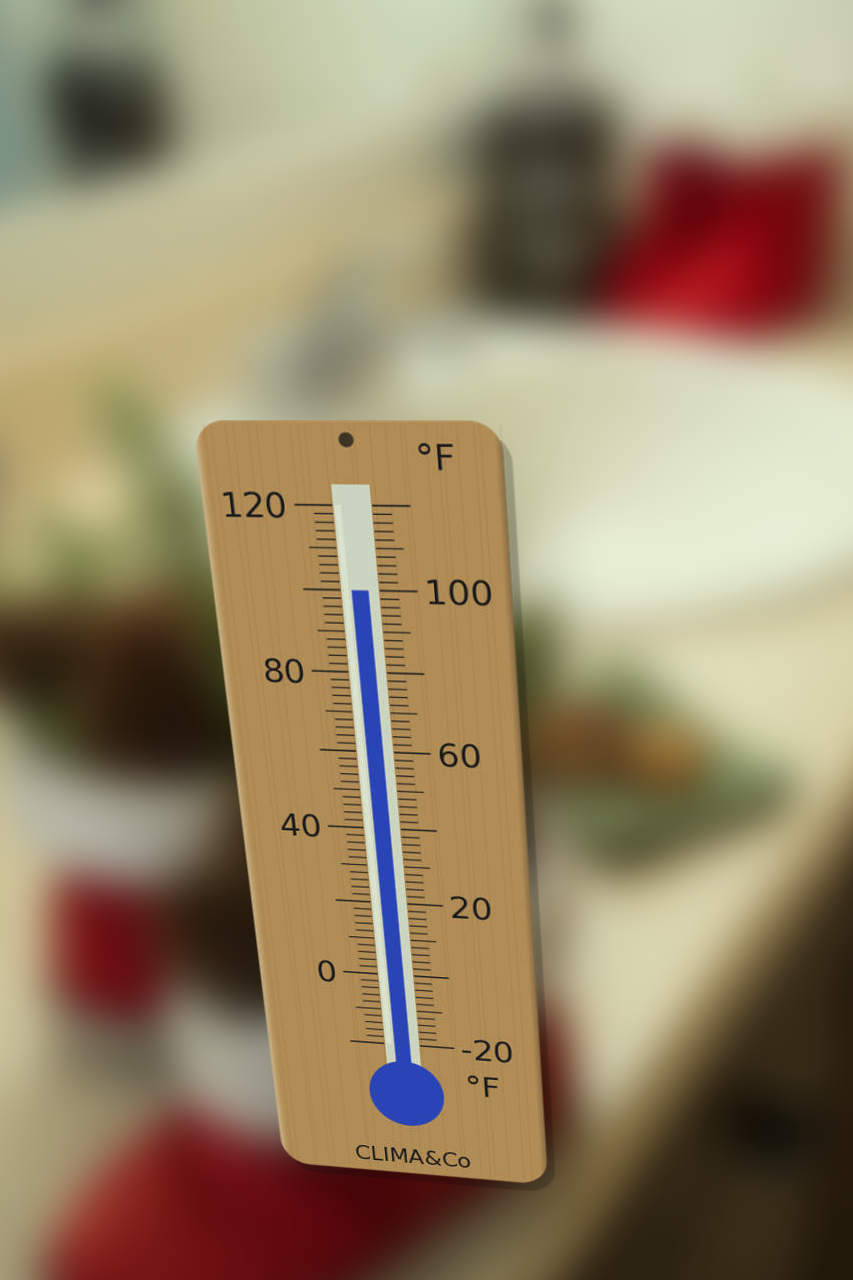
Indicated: value=100 unit=°F
